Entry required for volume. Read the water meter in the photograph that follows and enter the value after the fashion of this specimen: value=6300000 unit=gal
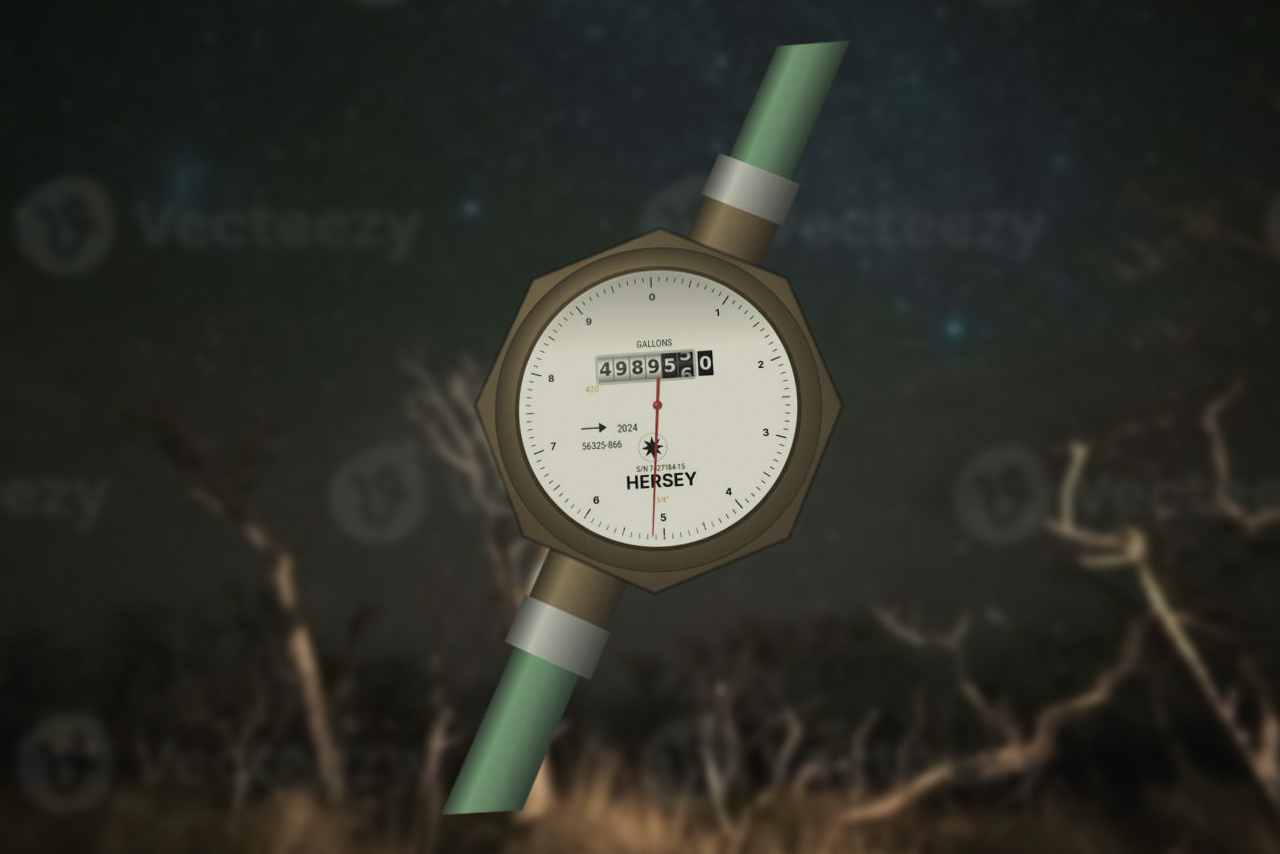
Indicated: value=4989555.1 unit=gal
